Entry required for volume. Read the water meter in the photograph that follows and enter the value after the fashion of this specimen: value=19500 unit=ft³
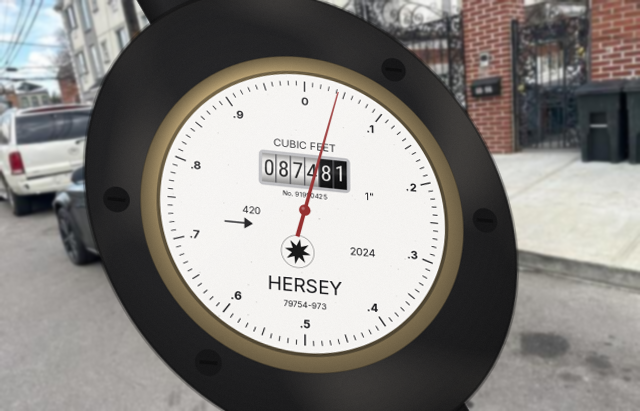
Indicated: value=87481.04 unit=ft³
